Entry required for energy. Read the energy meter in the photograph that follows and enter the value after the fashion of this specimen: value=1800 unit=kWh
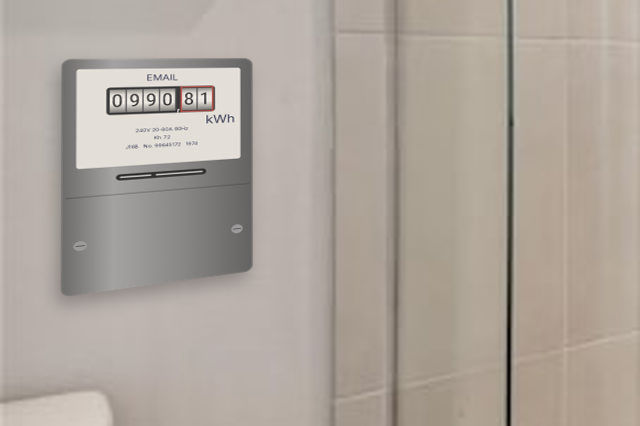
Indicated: value=990.81 unit=kWh
